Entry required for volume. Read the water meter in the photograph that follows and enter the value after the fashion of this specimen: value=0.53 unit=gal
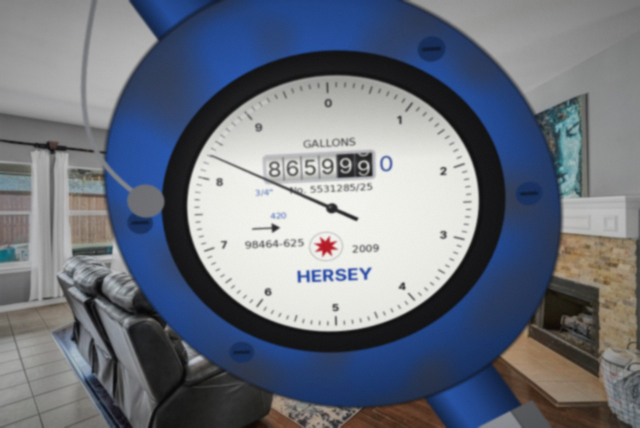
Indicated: value=8659988.3 unit=gal
